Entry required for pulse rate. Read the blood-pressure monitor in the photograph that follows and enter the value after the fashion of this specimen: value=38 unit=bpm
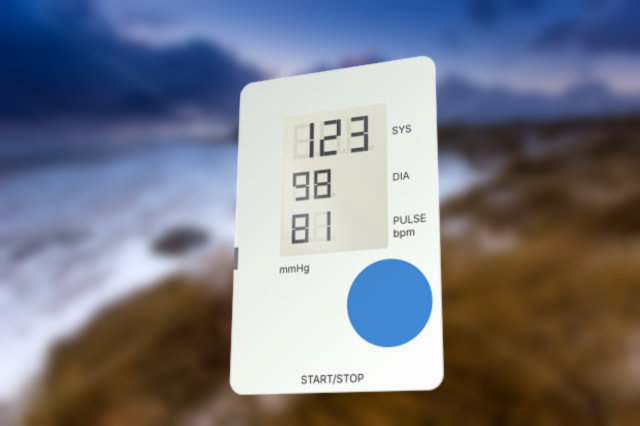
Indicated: value=81 unit=bpm
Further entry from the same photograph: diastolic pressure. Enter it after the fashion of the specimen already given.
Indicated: value=98 unit=mmHg
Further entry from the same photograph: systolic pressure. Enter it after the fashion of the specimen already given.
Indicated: value=123 unit=mmHg
